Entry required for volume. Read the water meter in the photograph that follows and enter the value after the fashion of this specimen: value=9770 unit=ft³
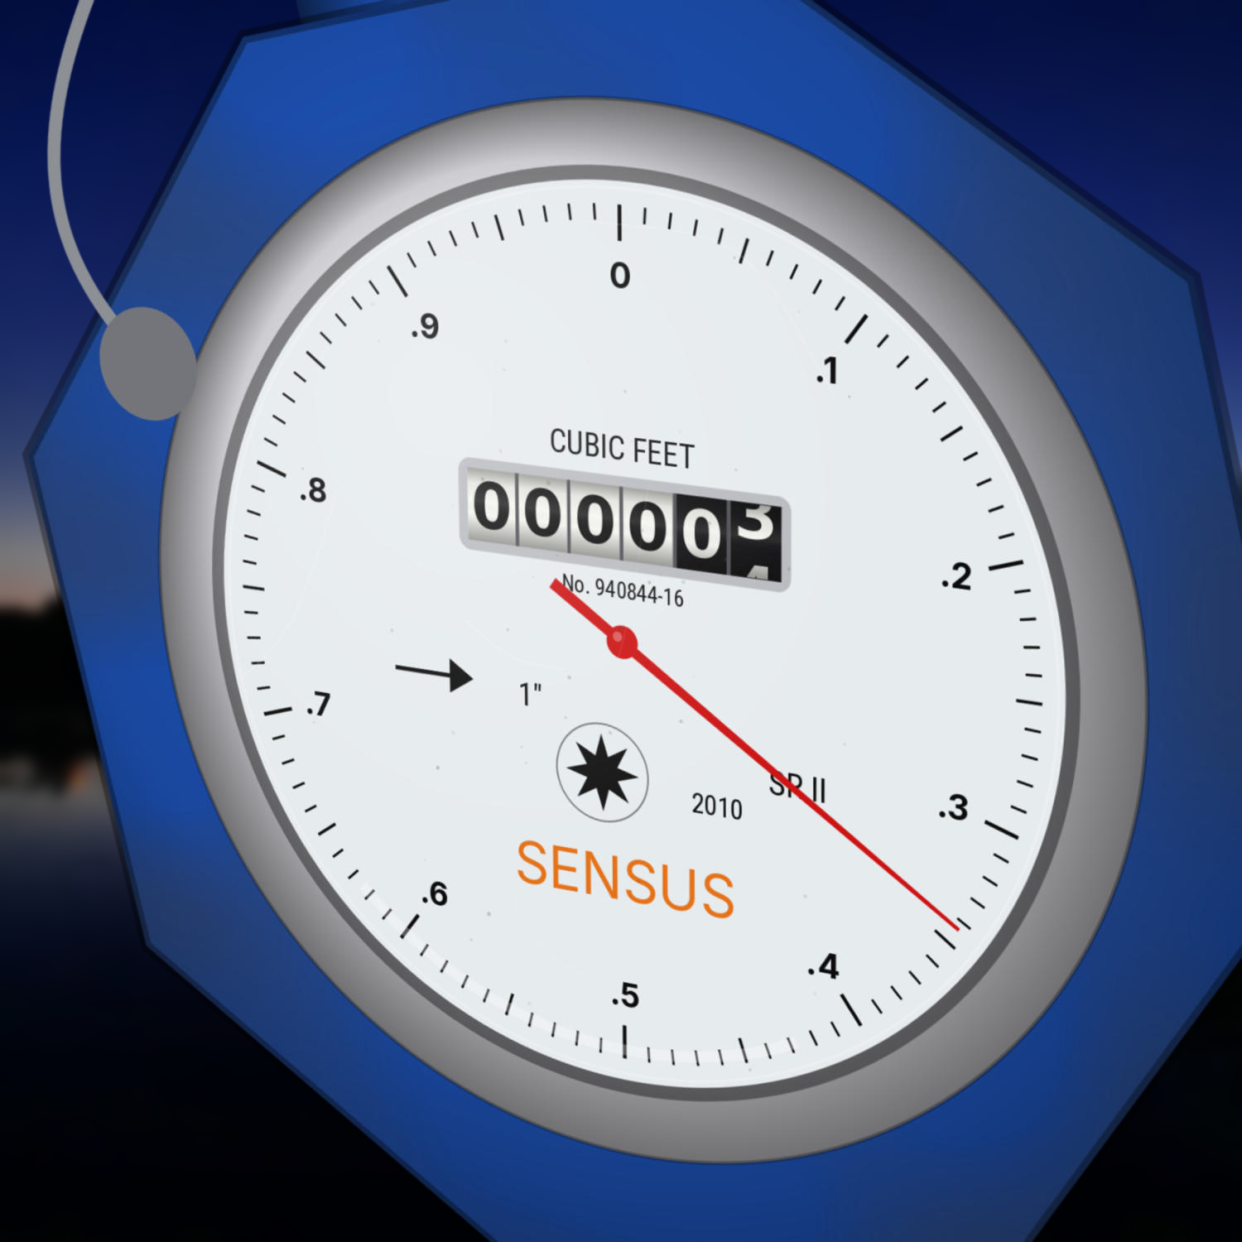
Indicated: value=3.34 unit=ft³
